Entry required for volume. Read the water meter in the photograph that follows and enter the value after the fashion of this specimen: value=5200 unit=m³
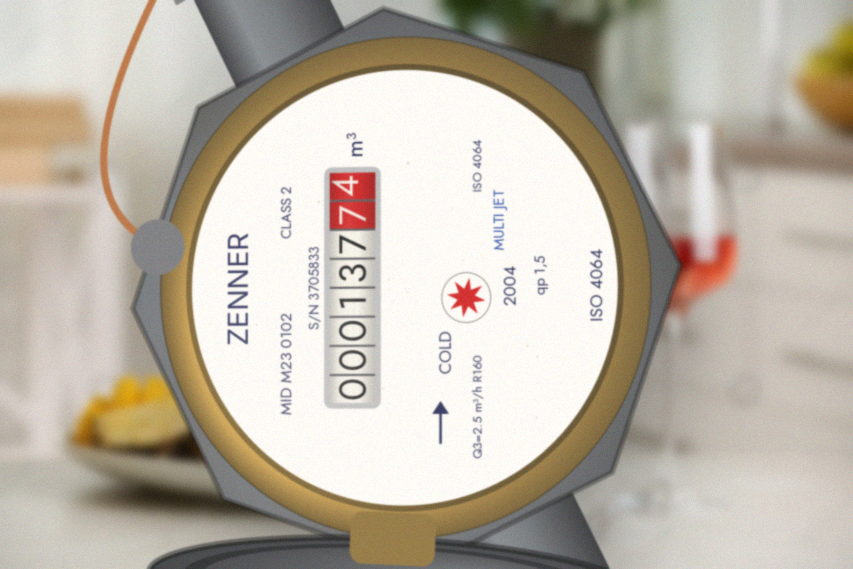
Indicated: value=137.74 unit=m³
